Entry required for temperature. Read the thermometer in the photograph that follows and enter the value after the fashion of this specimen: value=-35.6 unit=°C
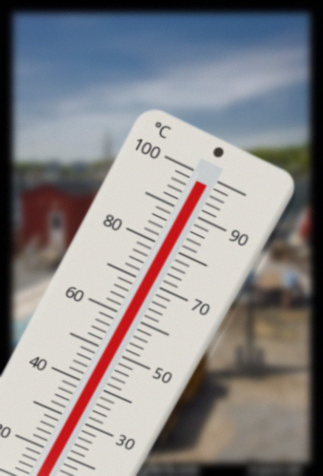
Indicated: value=98 unit=°C
